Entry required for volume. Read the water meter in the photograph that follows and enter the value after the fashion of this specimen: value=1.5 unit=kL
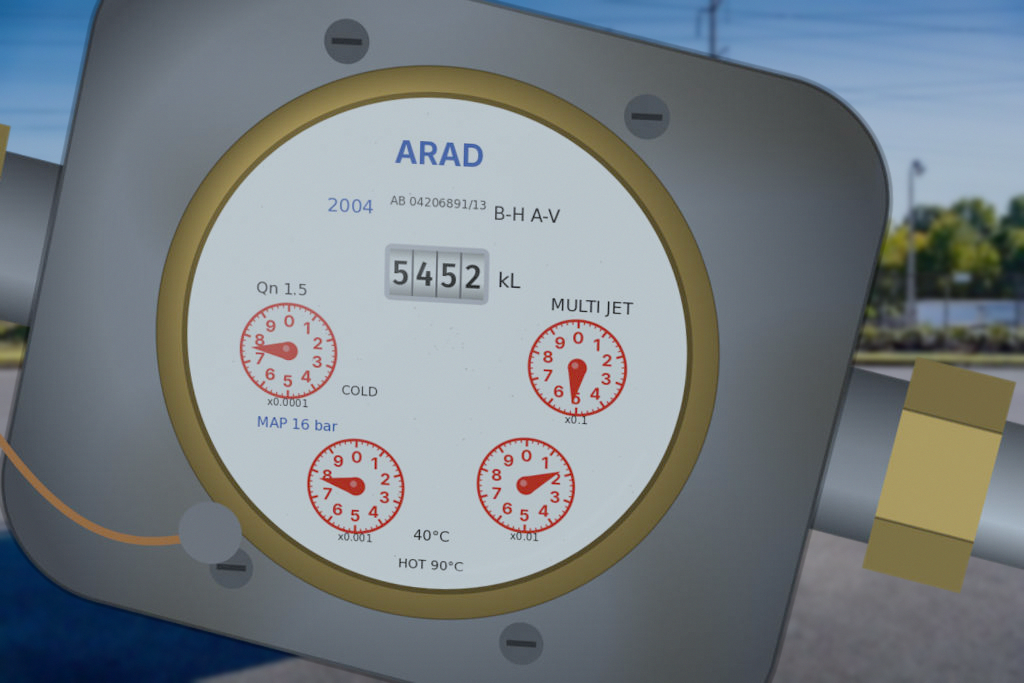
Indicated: value=5452.5177 unit=kL
